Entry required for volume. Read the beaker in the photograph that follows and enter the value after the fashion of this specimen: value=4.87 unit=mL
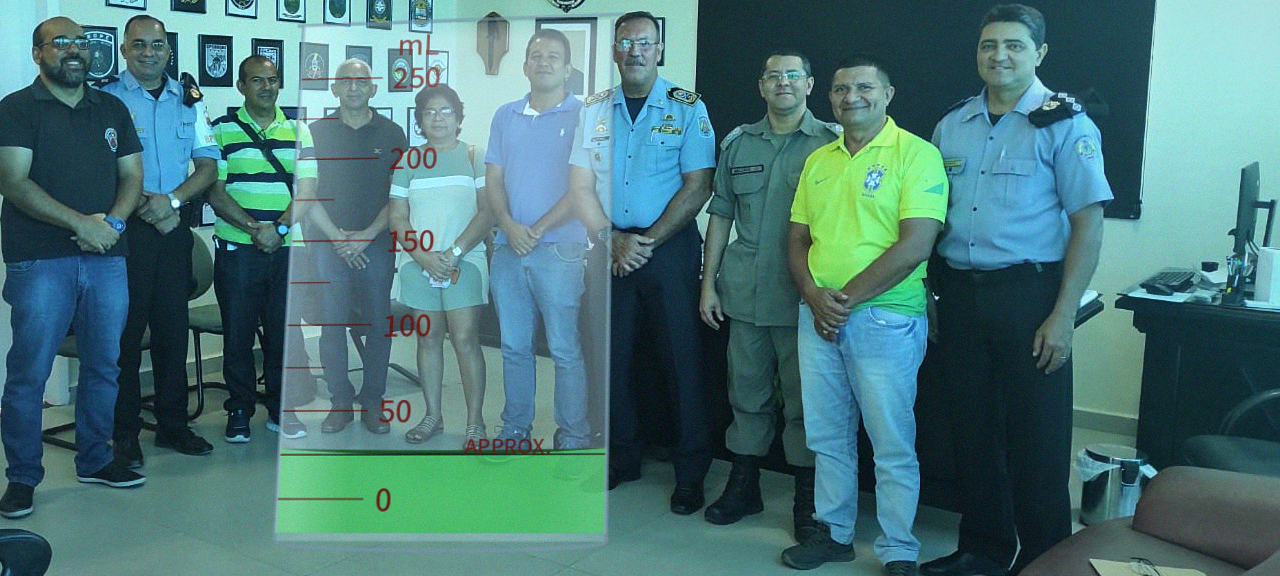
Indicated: value=25 unit=mL
